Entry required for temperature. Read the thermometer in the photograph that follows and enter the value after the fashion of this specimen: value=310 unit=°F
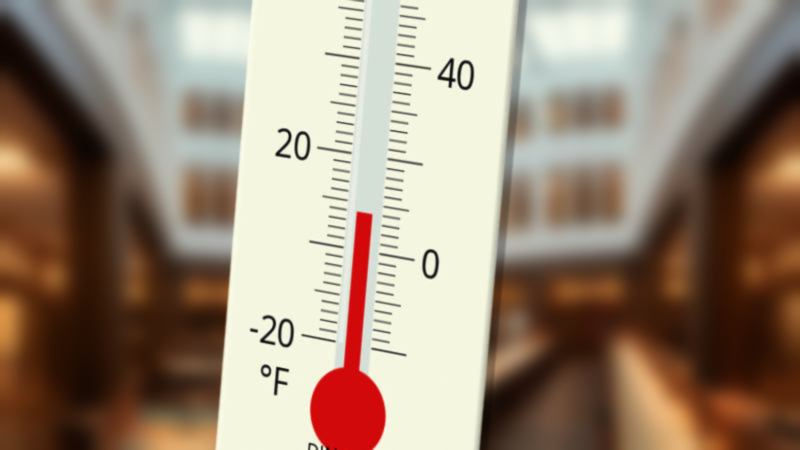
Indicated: value=8 unit=°F
